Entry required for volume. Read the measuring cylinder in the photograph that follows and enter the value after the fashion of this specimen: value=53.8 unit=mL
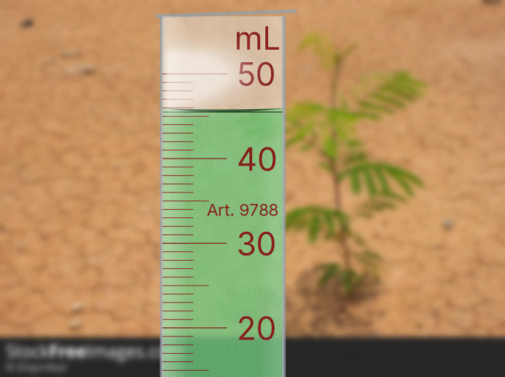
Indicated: value=45.5 unit=mL
